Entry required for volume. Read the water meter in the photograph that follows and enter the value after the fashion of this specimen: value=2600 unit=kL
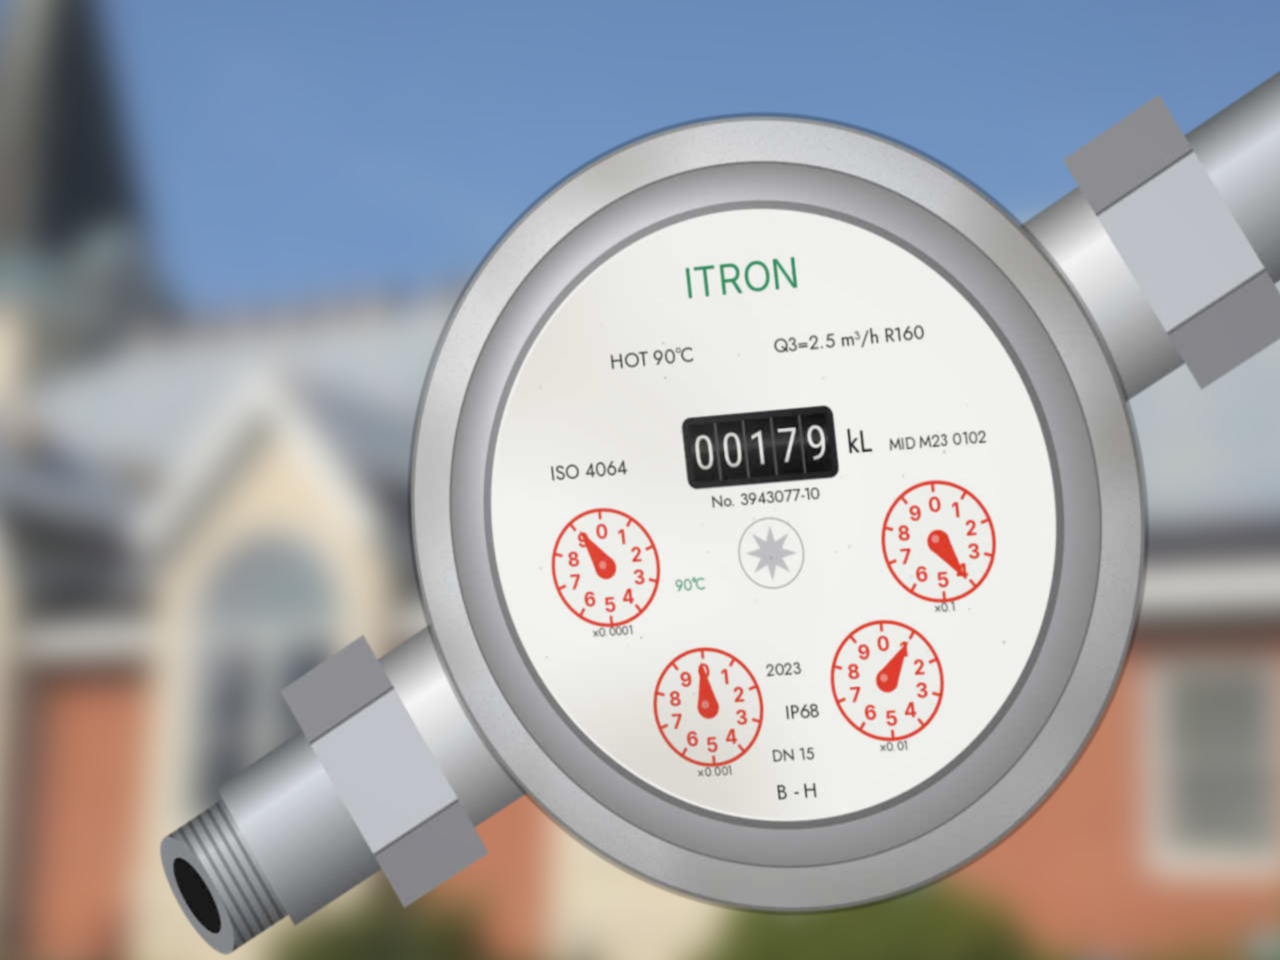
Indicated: value=179.4099 unit=kL
